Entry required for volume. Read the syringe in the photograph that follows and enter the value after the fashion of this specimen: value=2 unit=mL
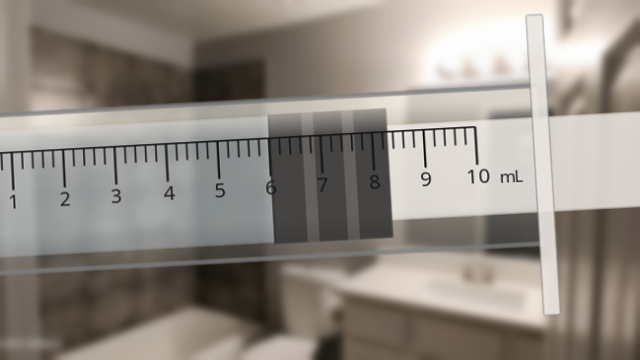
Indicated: value=6 unit=mL
